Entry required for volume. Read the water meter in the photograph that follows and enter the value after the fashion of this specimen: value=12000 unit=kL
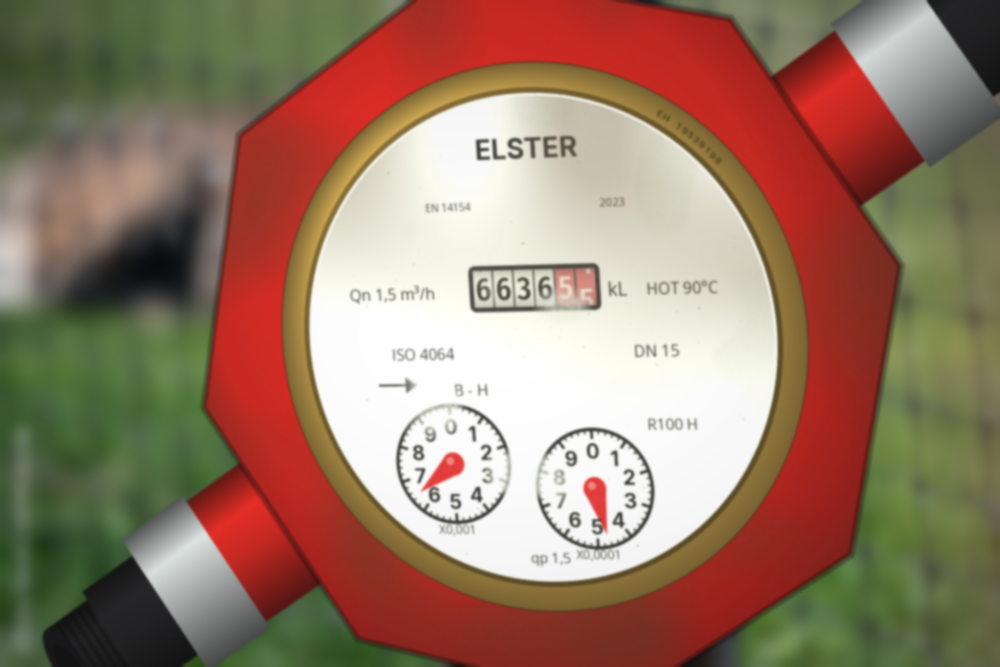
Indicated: value=6636.5464 unit=kL
